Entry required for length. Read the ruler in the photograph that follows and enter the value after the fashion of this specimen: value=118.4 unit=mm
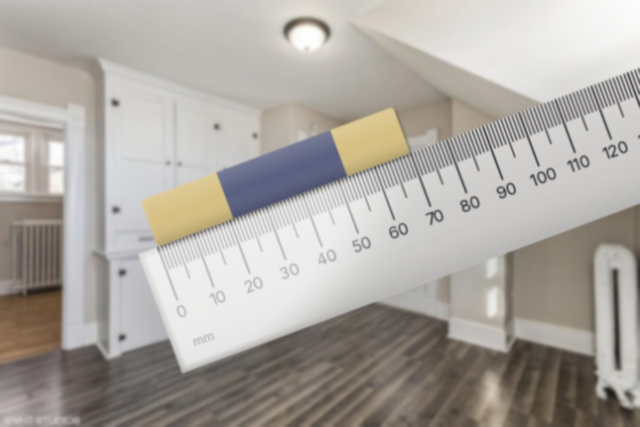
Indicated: value=70 unit=mm
